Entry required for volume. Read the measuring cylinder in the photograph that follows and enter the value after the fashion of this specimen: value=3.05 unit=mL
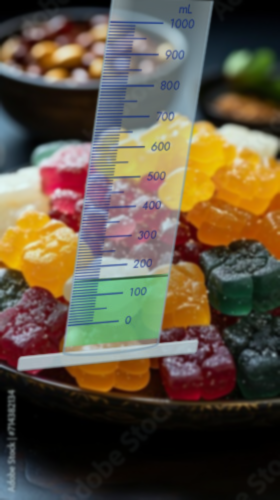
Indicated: value=150 unit=mL
